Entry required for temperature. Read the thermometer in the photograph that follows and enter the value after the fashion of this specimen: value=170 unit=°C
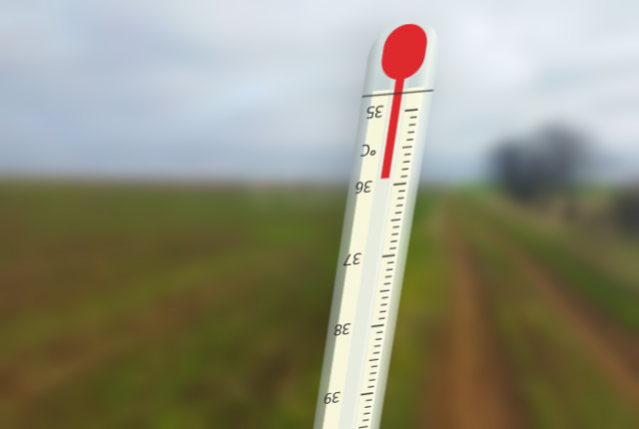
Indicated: value=35.9 unit=°C
